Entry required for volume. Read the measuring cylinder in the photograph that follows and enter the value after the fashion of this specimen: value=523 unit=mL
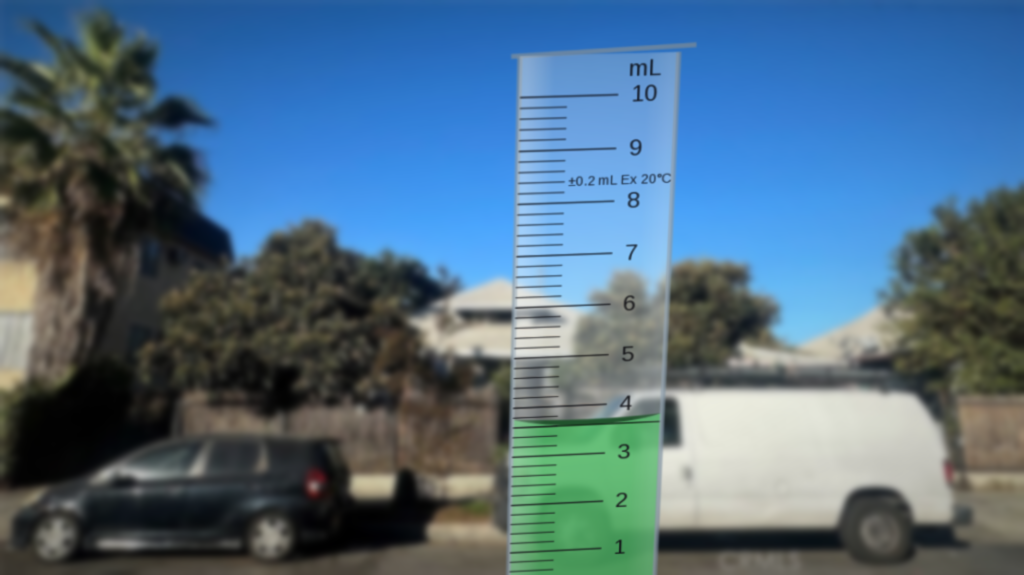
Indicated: value=3.6 unit=mL
